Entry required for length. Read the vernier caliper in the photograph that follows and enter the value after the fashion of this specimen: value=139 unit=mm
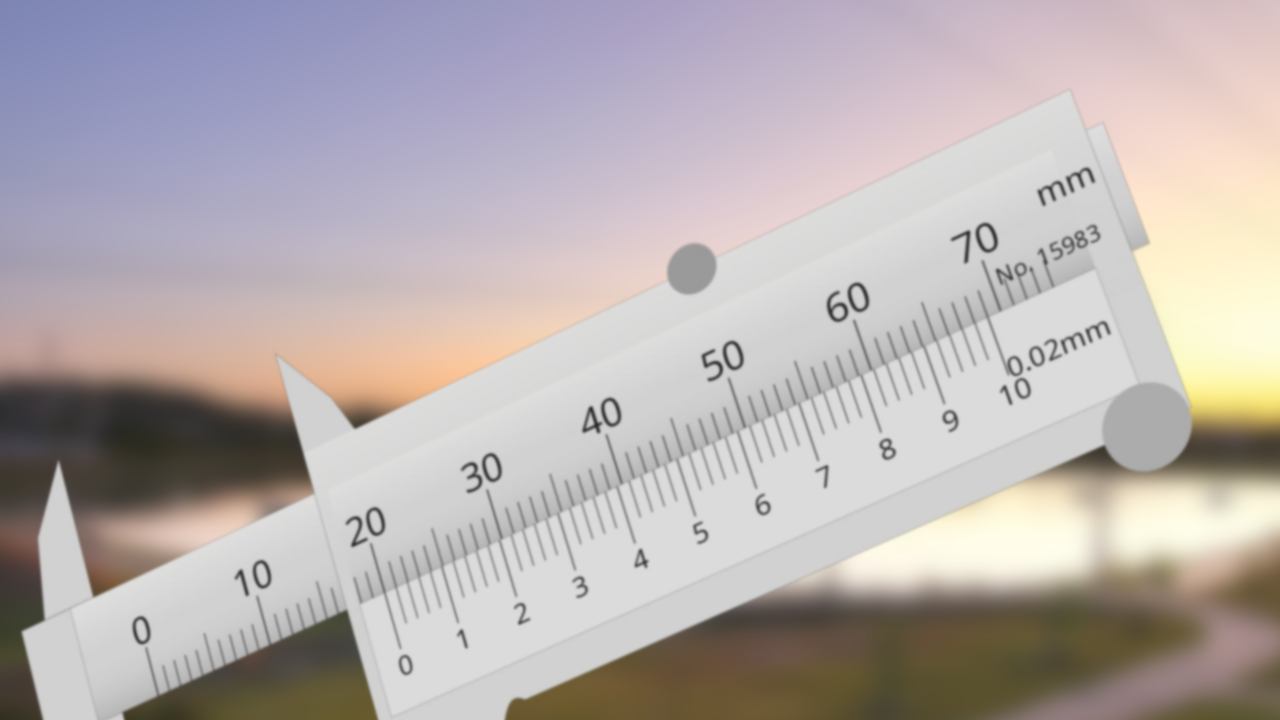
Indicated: value=20.0 unit=mm
